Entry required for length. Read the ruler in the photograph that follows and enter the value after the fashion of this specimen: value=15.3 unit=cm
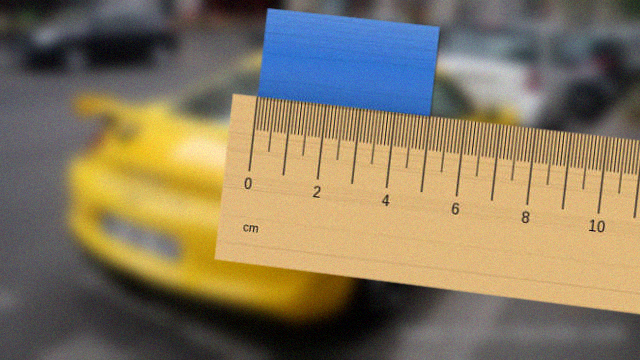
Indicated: value=5 unit=cm
